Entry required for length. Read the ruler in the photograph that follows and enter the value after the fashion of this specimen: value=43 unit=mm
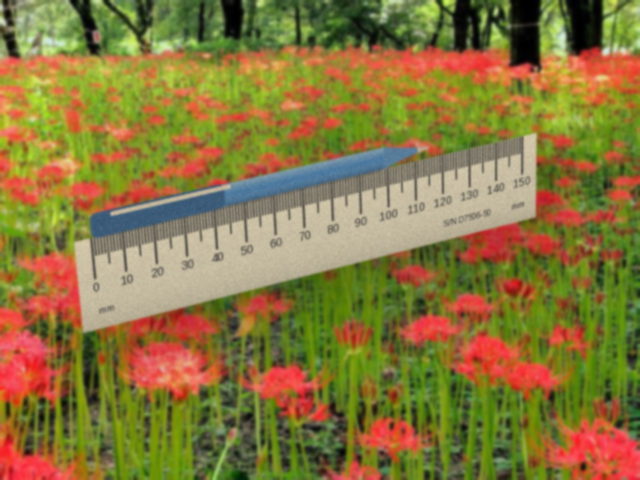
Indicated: value=115 unit=mm
